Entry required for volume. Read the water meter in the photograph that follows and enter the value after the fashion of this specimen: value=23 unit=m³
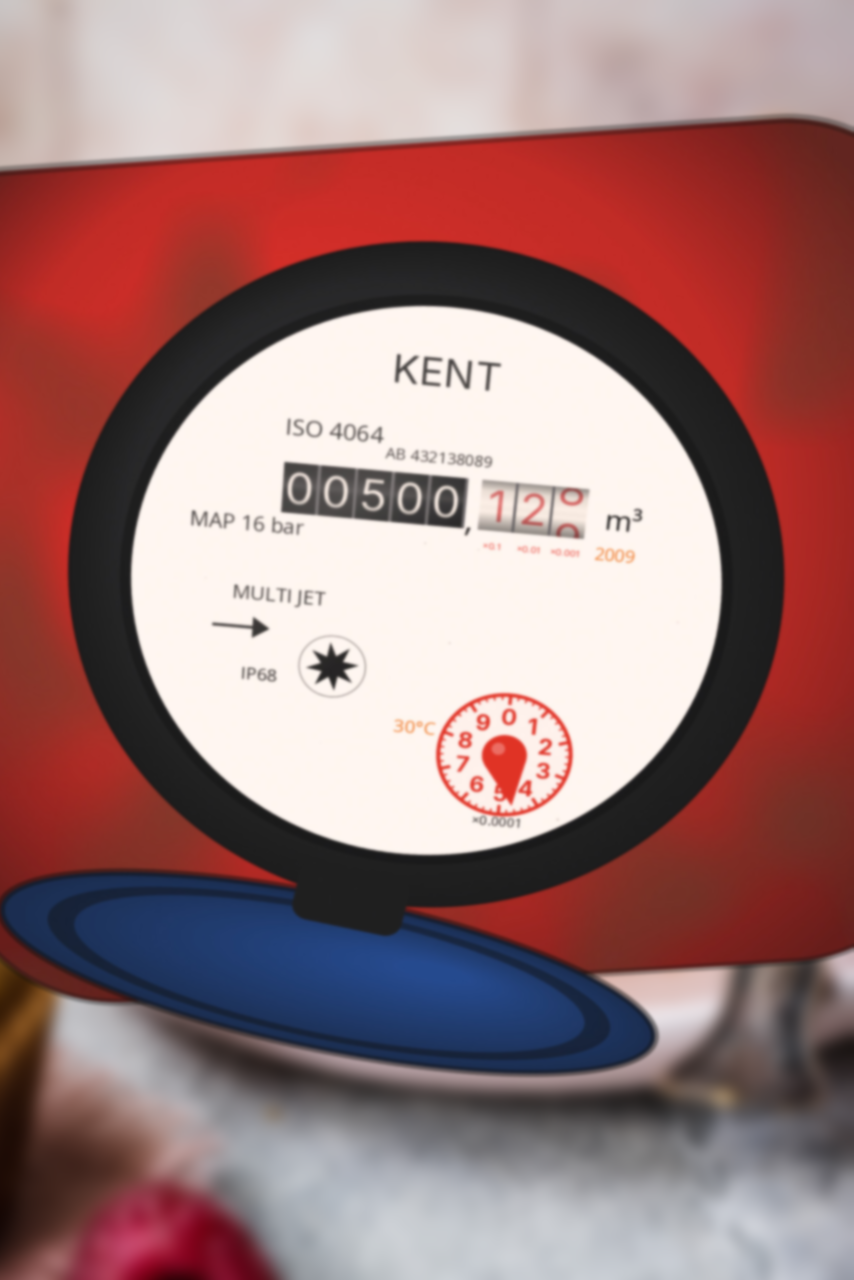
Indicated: value=500.1284 unit=m³
